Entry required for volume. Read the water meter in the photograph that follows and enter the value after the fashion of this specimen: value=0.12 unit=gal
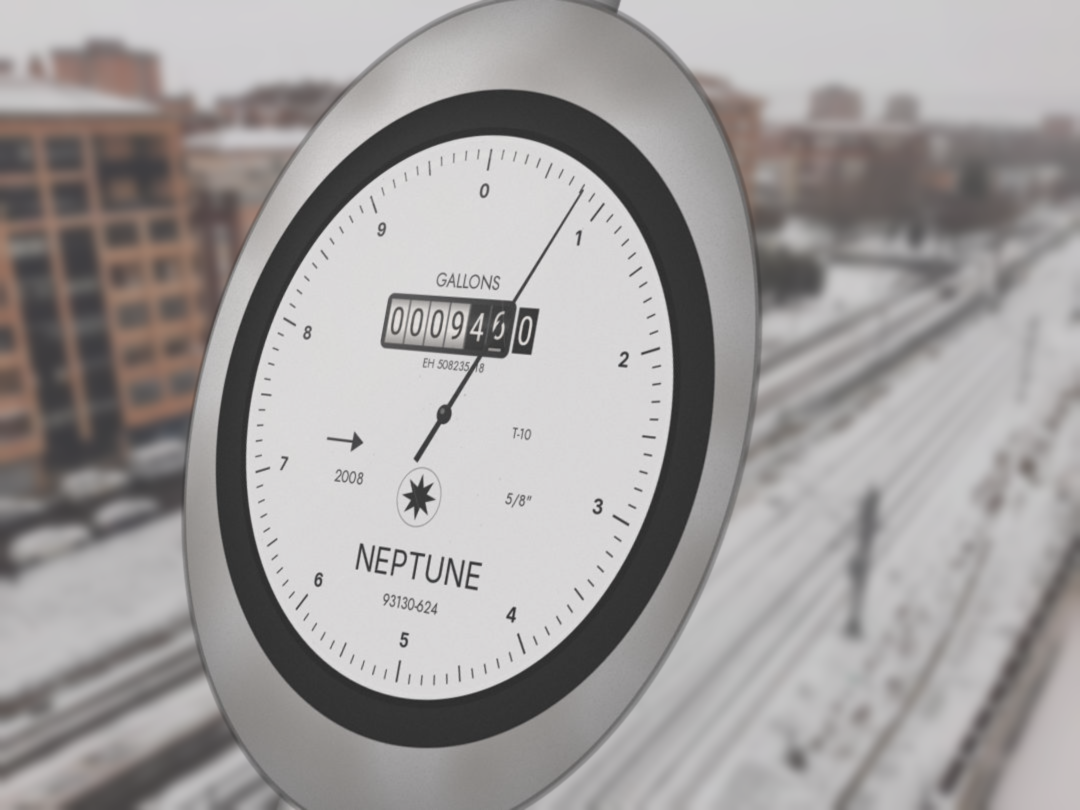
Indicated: value=9460.8 unit=gal
